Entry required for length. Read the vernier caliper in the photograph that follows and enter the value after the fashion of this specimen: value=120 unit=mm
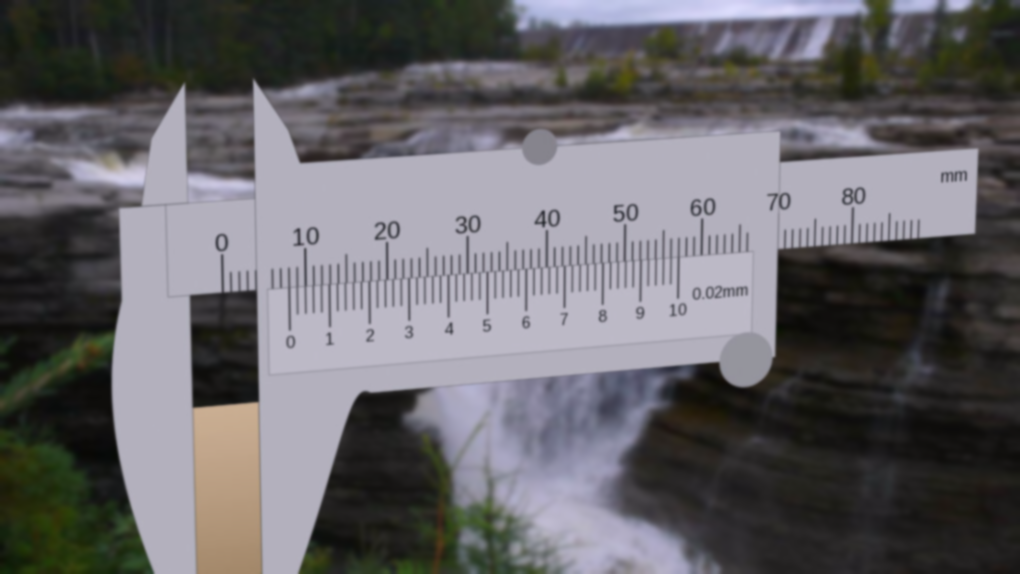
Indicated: value=8.0 unit=mm
